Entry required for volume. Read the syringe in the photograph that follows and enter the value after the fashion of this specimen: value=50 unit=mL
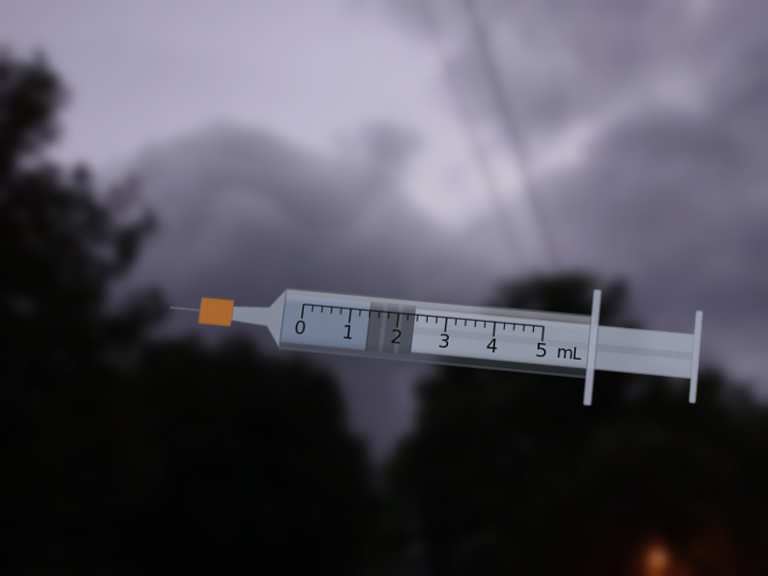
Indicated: value=1.4 unit=mL
